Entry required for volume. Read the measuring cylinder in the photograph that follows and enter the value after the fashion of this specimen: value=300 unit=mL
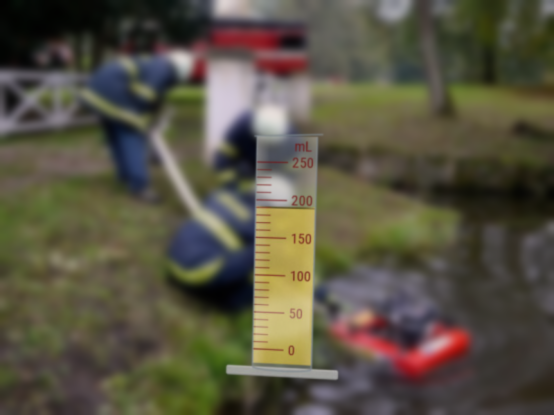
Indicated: value=190 unit=mL
